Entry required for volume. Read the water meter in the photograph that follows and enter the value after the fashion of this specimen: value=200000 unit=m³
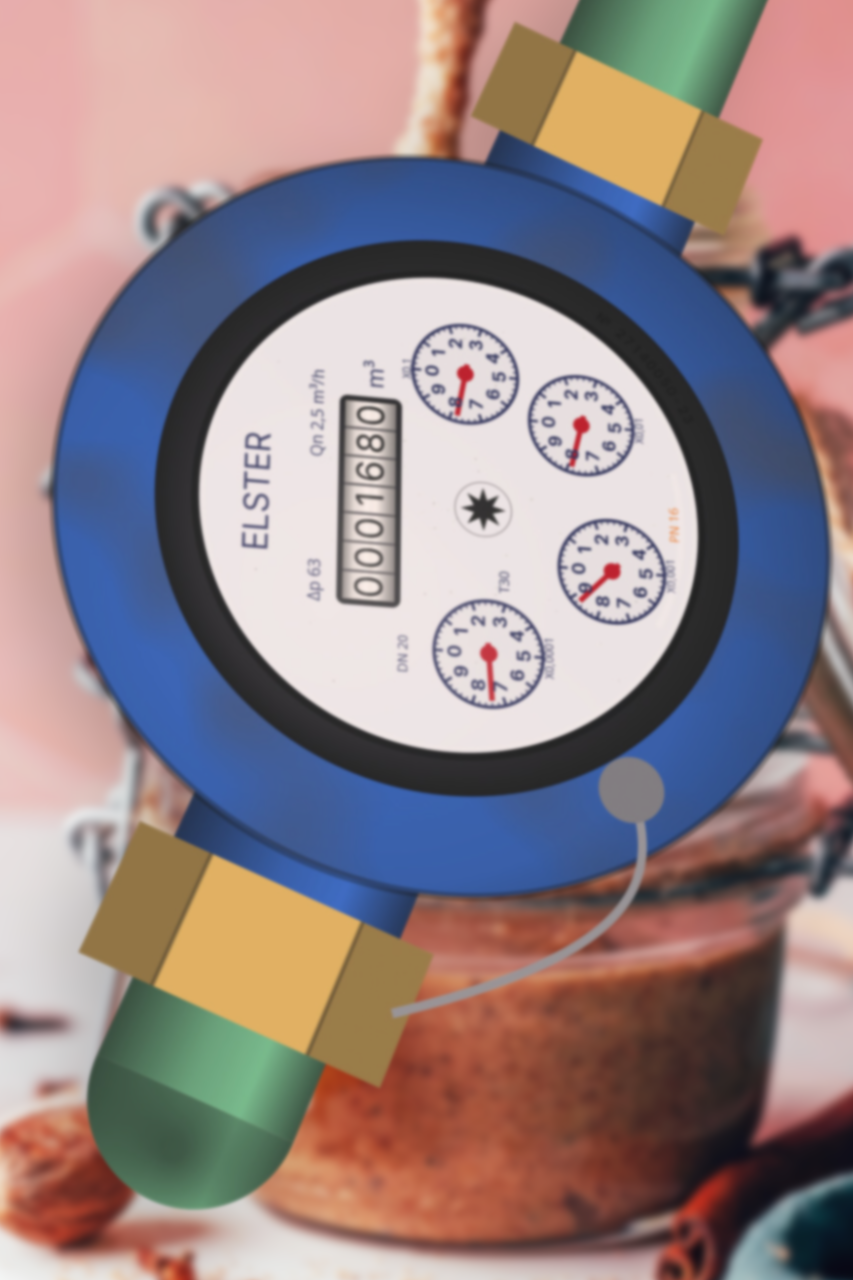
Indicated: value=1680.7787 unit=m³
